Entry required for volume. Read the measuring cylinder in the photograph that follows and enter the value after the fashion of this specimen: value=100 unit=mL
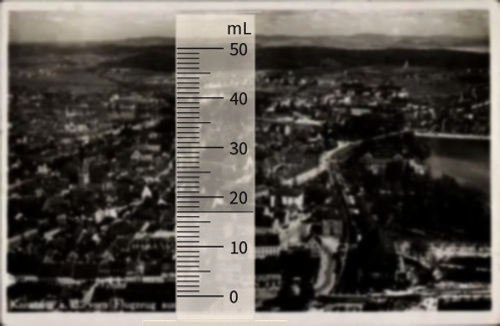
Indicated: value=17 unit=mL
